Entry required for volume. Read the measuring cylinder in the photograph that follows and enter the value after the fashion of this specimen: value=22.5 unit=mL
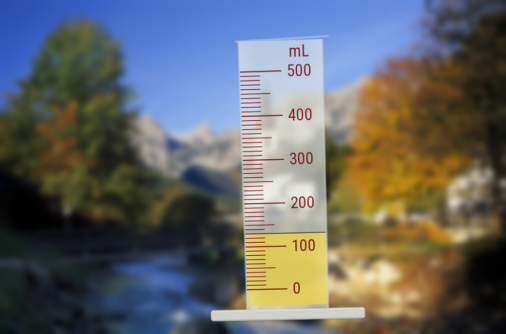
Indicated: value=130 unit=mL
